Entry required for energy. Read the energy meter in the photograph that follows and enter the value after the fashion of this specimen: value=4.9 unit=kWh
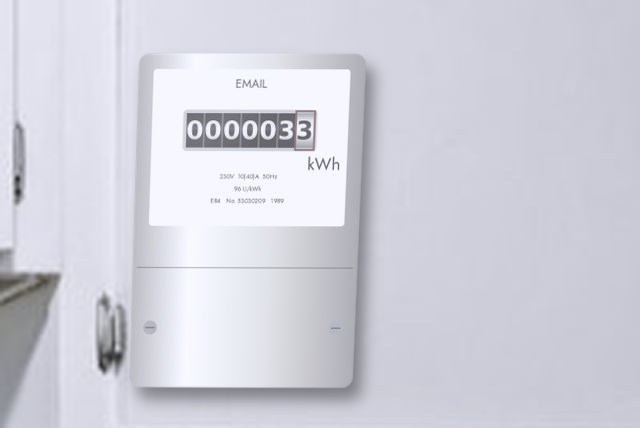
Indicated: value=3.3 unit=kWh
